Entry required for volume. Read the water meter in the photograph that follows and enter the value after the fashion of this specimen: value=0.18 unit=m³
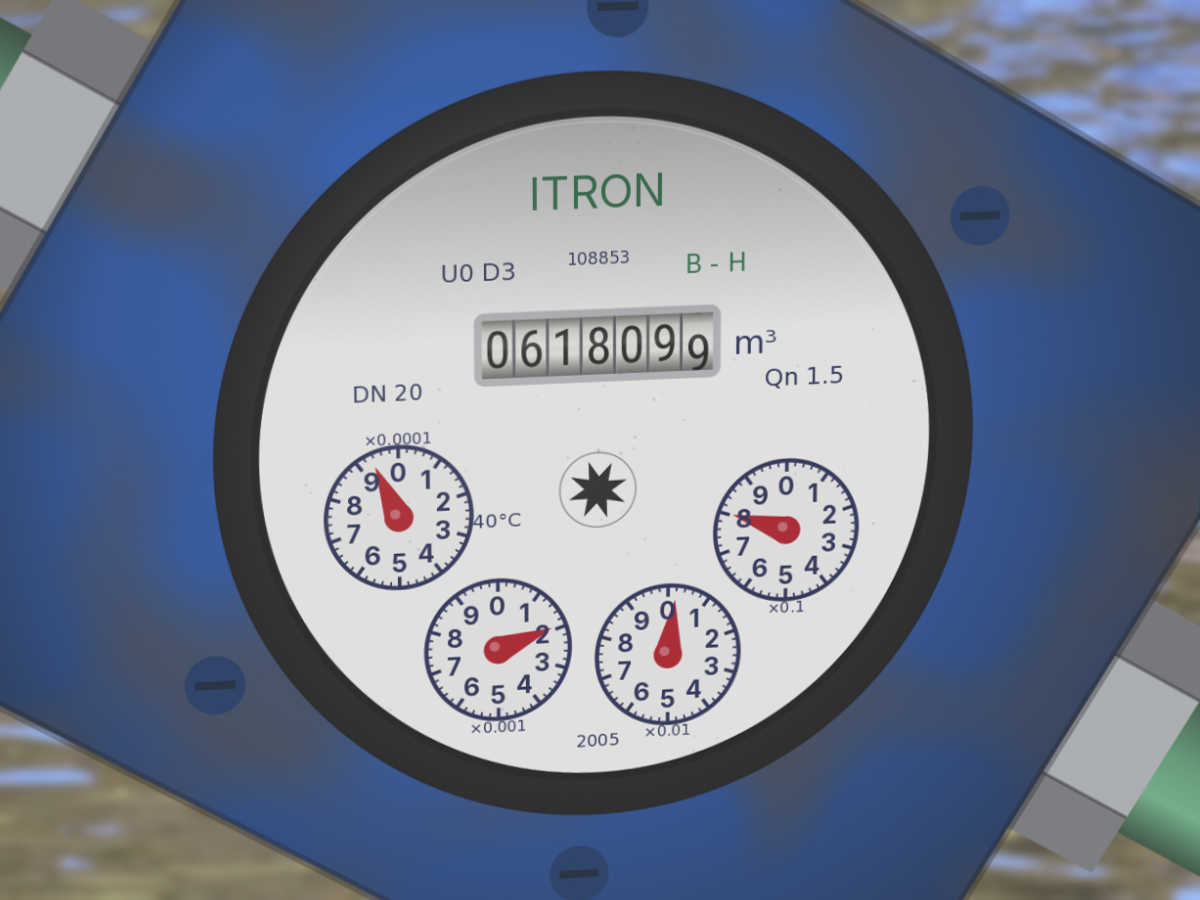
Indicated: value=618098.8019 unit=m³
